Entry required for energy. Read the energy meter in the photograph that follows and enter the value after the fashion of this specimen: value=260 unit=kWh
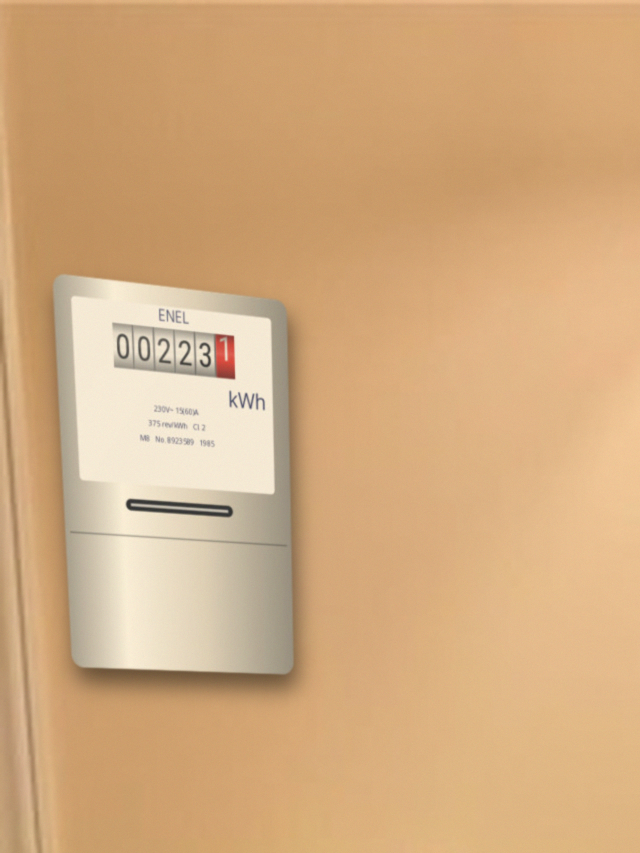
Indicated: value=223.1 unit=kWh
